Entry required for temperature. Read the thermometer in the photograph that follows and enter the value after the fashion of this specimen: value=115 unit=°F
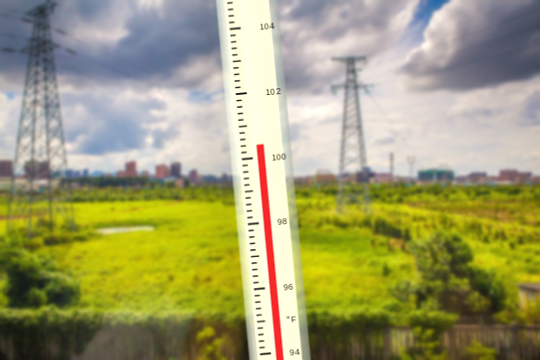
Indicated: value=100.4 unit=°F
